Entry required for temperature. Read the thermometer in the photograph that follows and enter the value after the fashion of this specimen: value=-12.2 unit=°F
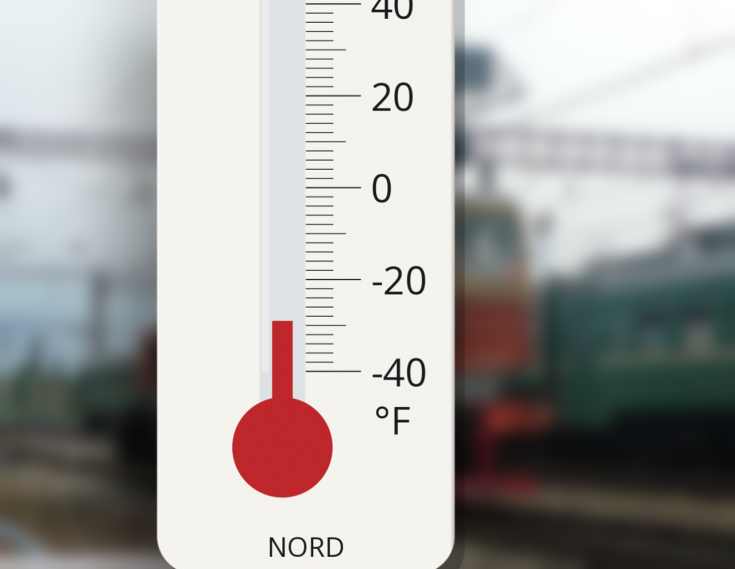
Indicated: value=-29 unit=°F
